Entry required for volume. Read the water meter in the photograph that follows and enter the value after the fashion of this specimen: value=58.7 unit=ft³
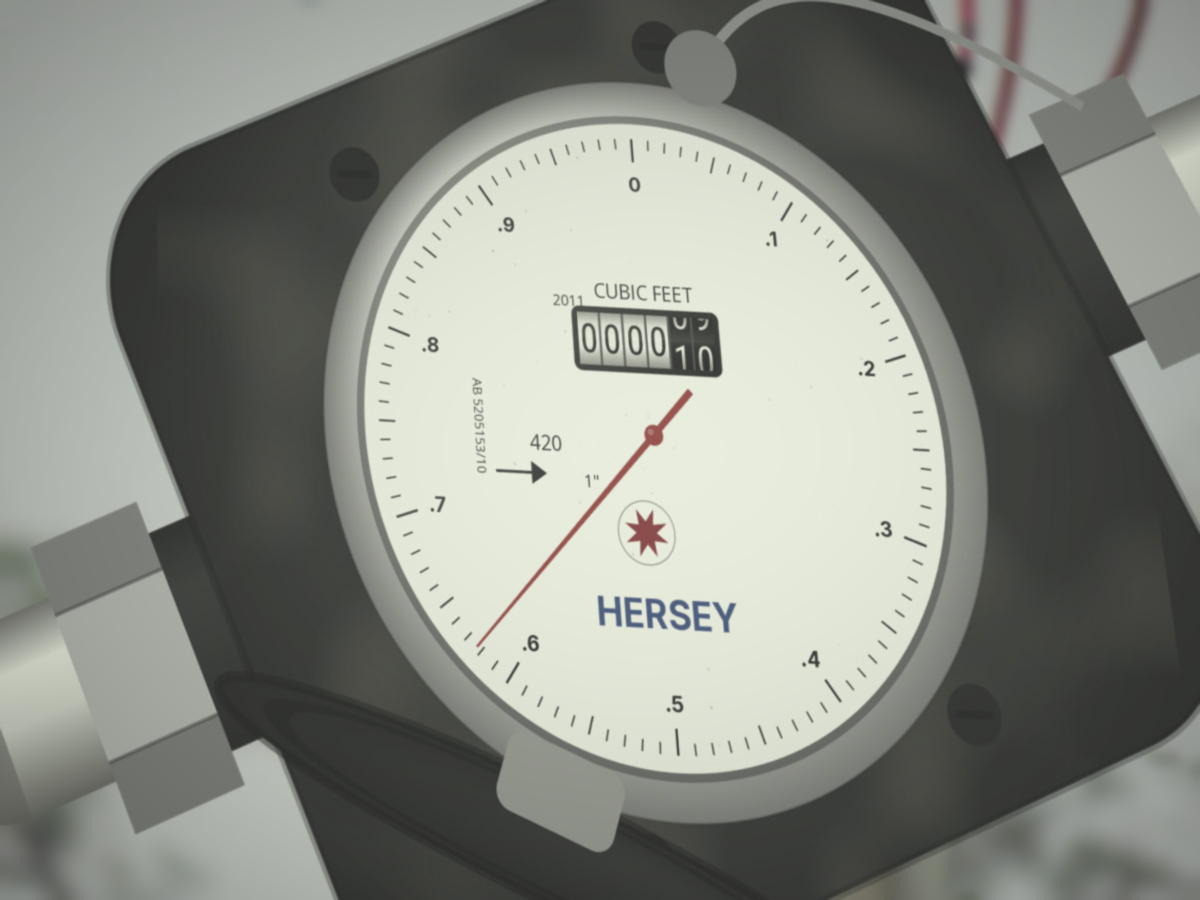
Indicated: value=9.62 unit=ft³
